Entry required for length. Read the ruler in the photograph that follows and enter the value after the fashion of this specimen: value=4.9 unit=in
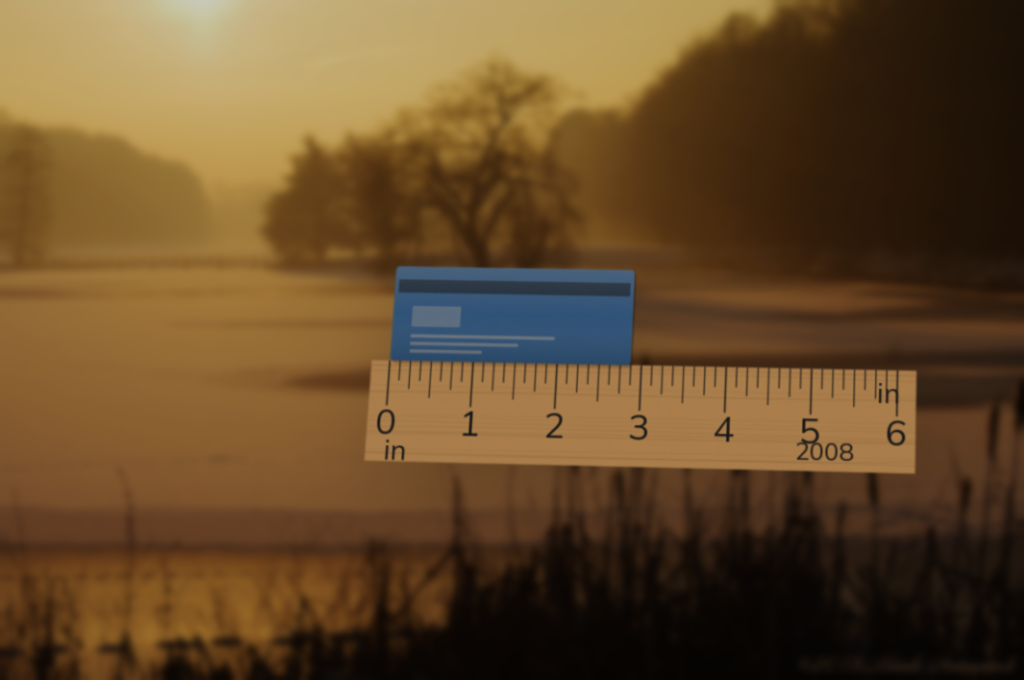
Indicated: value=2.875 unit=in
